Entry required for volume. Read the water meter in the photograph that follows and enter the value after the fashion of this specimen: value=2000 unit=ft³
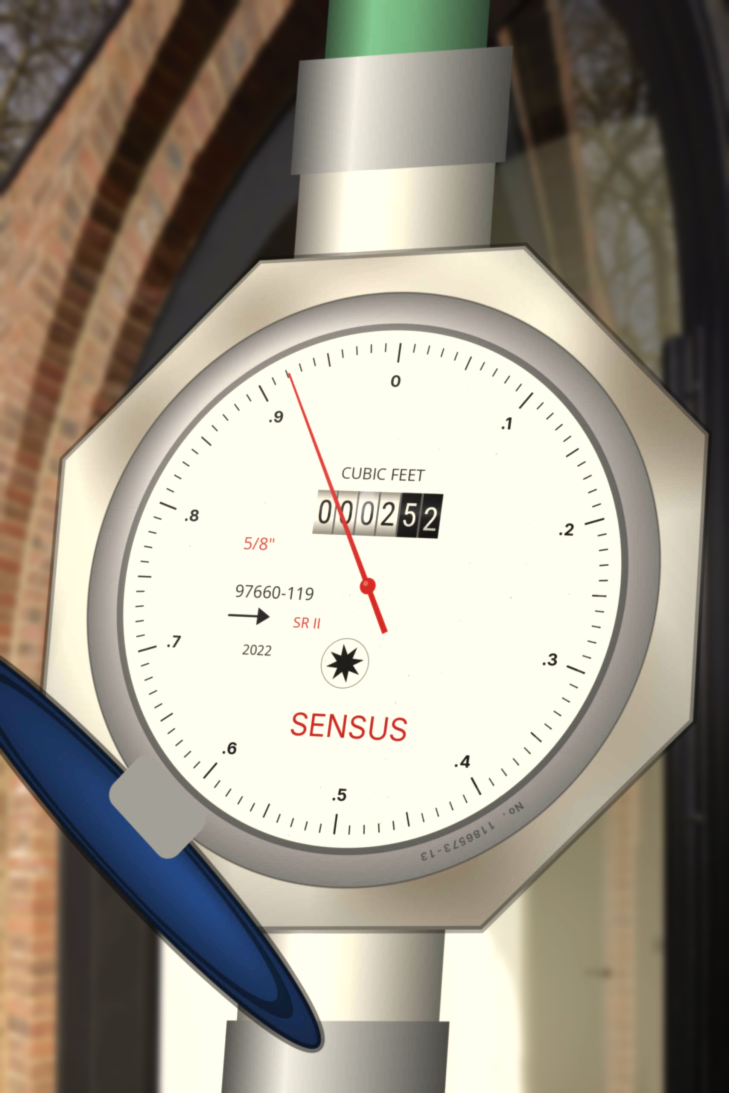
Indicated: value=251.92 unit=ft³
